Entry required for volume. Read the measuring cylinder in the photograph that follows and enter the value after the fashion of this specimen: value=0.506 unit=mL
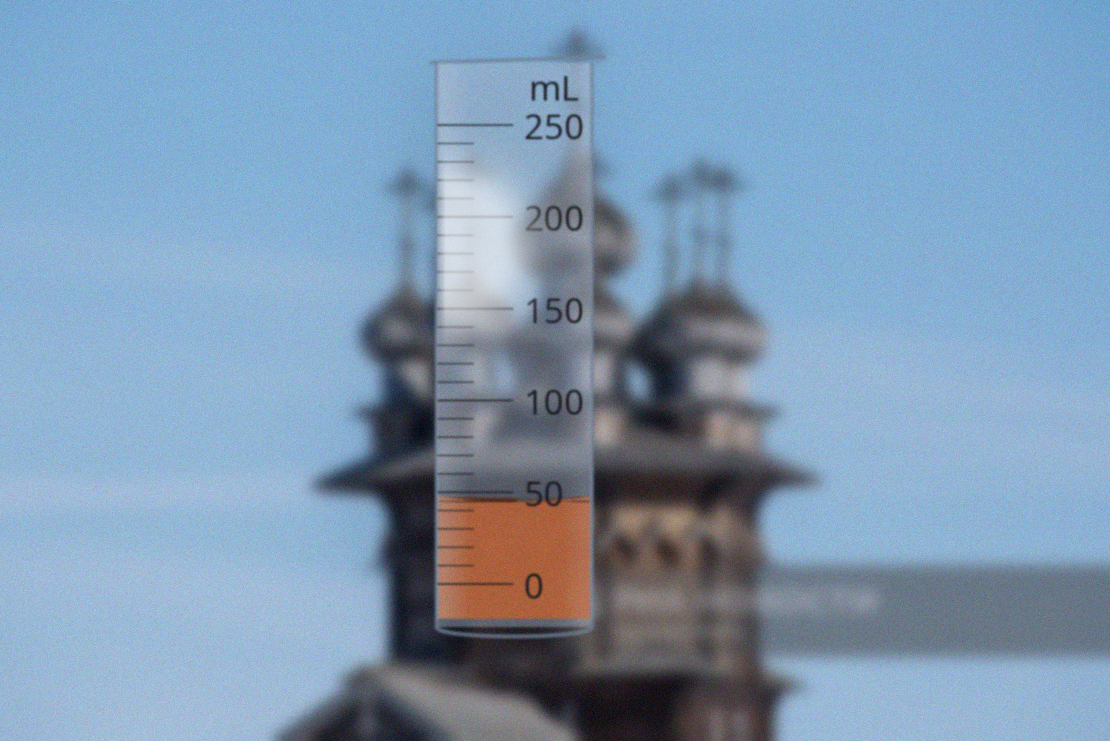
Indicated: value=45 unit=mL
